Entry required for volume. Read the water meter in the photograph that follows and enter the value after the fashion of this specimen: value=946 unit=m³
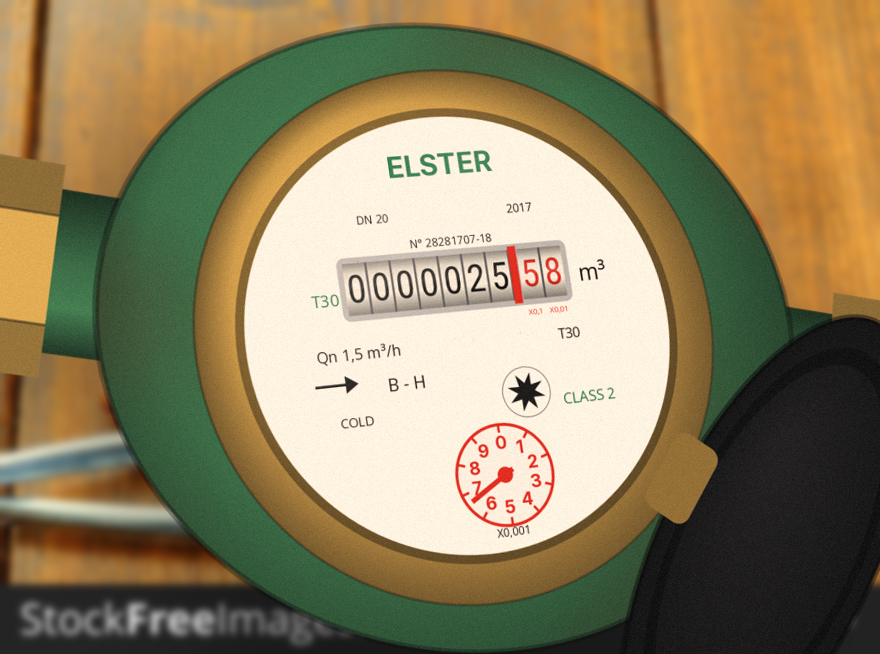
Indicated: value=25.586 unit=m³
